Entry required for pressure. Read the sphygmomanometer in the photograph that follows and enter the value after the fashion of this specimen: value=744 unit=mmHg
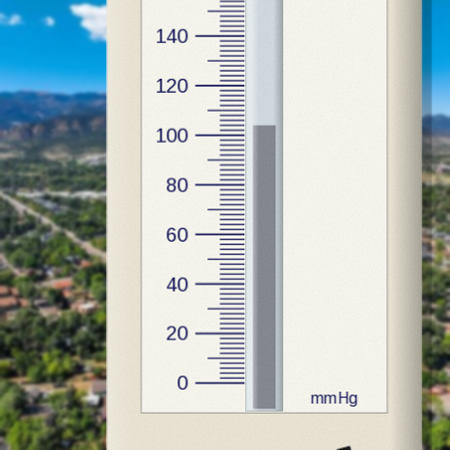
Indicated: value=104 unit=mmHg
